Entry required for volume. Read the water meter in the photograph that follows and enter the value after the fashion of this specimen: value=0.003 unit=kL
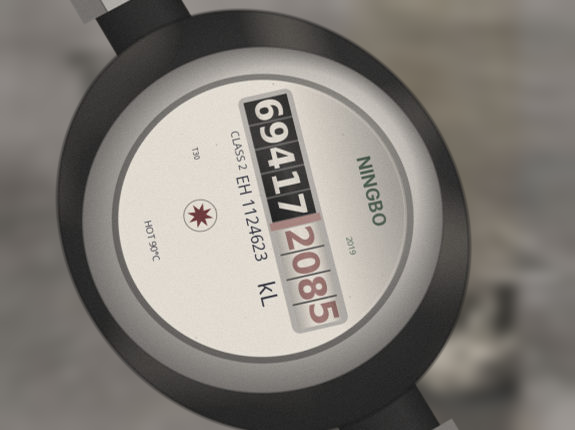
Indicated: value=69417.2085 unit=kL
